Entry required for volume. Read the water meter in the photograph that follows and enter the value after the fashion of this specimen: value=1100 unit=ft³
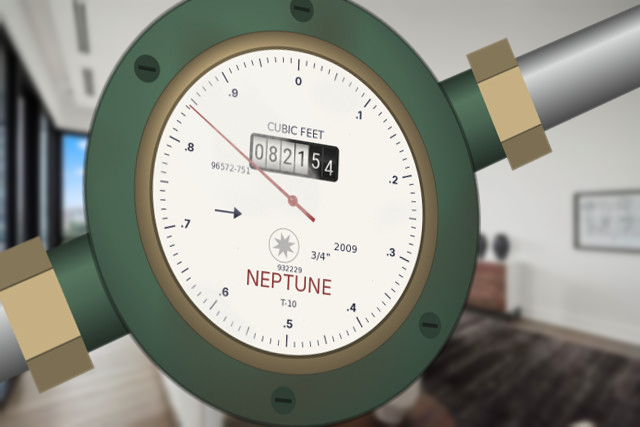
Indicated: value=82153.84 unit=ft³
